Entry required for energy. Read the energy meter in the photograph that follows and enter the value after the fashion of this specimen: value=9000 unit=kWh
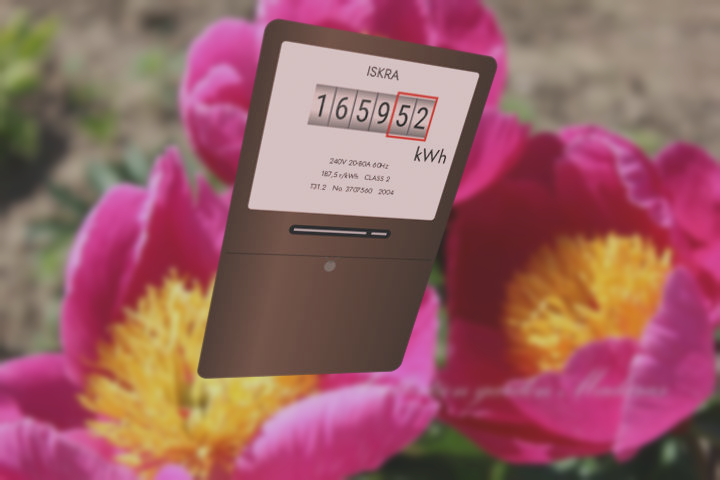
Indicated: value=1659.52 unit=kWh
